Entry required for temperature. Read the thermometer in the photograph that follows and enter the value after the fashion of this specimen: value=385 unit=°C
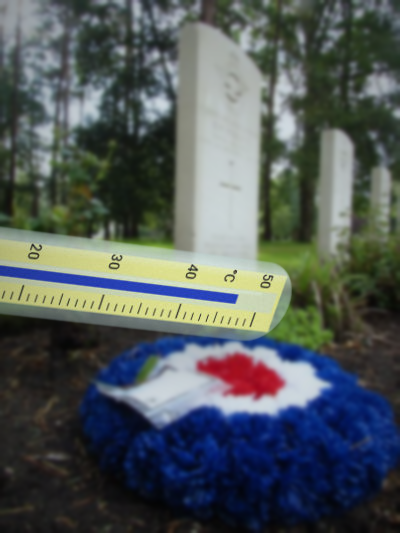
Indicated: value=47 unit=°C
